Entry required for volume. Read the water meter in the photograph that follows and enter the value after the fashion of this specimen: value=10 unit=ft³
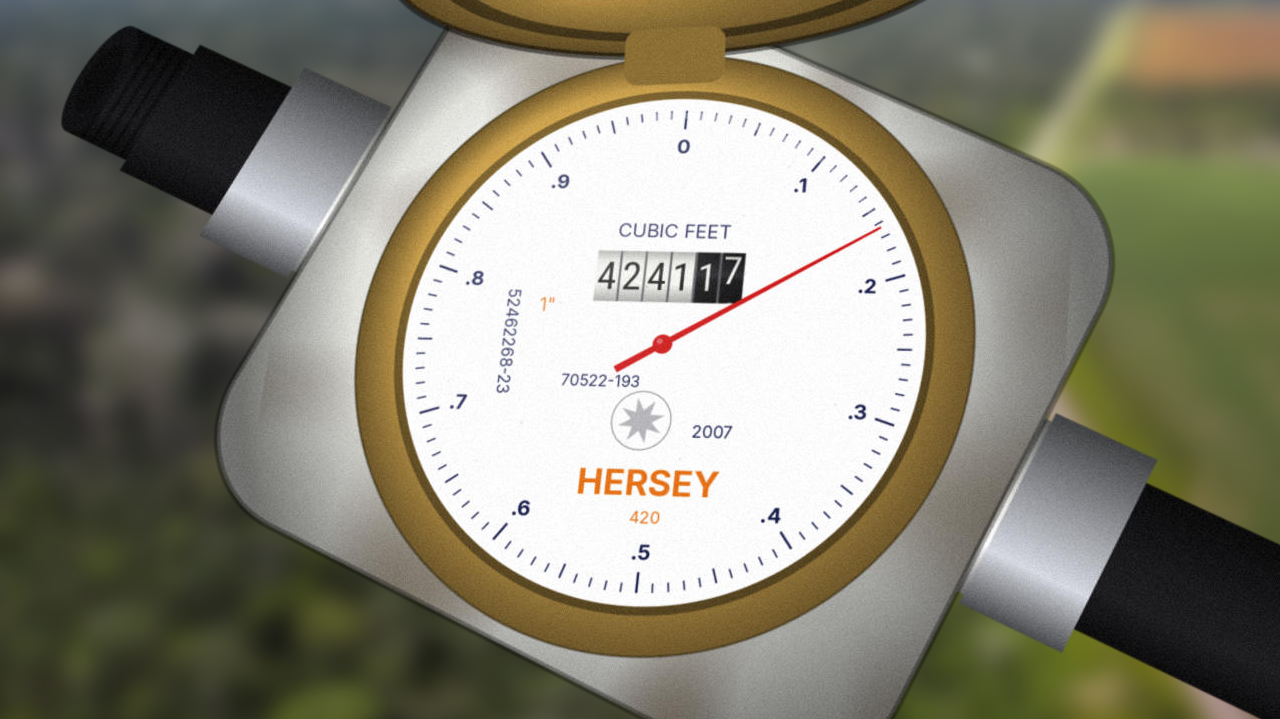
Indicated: value=424117.16 unit=ft³
